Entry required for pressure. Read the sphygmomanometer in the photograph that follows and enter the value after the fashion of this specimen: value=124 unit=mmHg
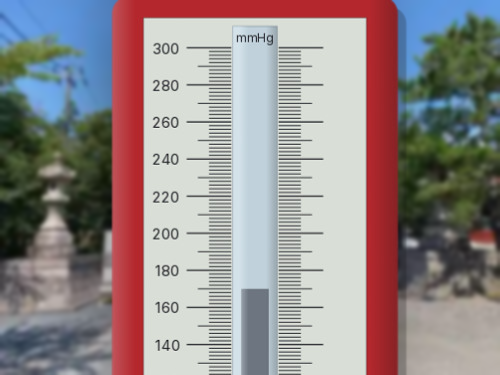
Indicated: value=170 unit=mmHg
